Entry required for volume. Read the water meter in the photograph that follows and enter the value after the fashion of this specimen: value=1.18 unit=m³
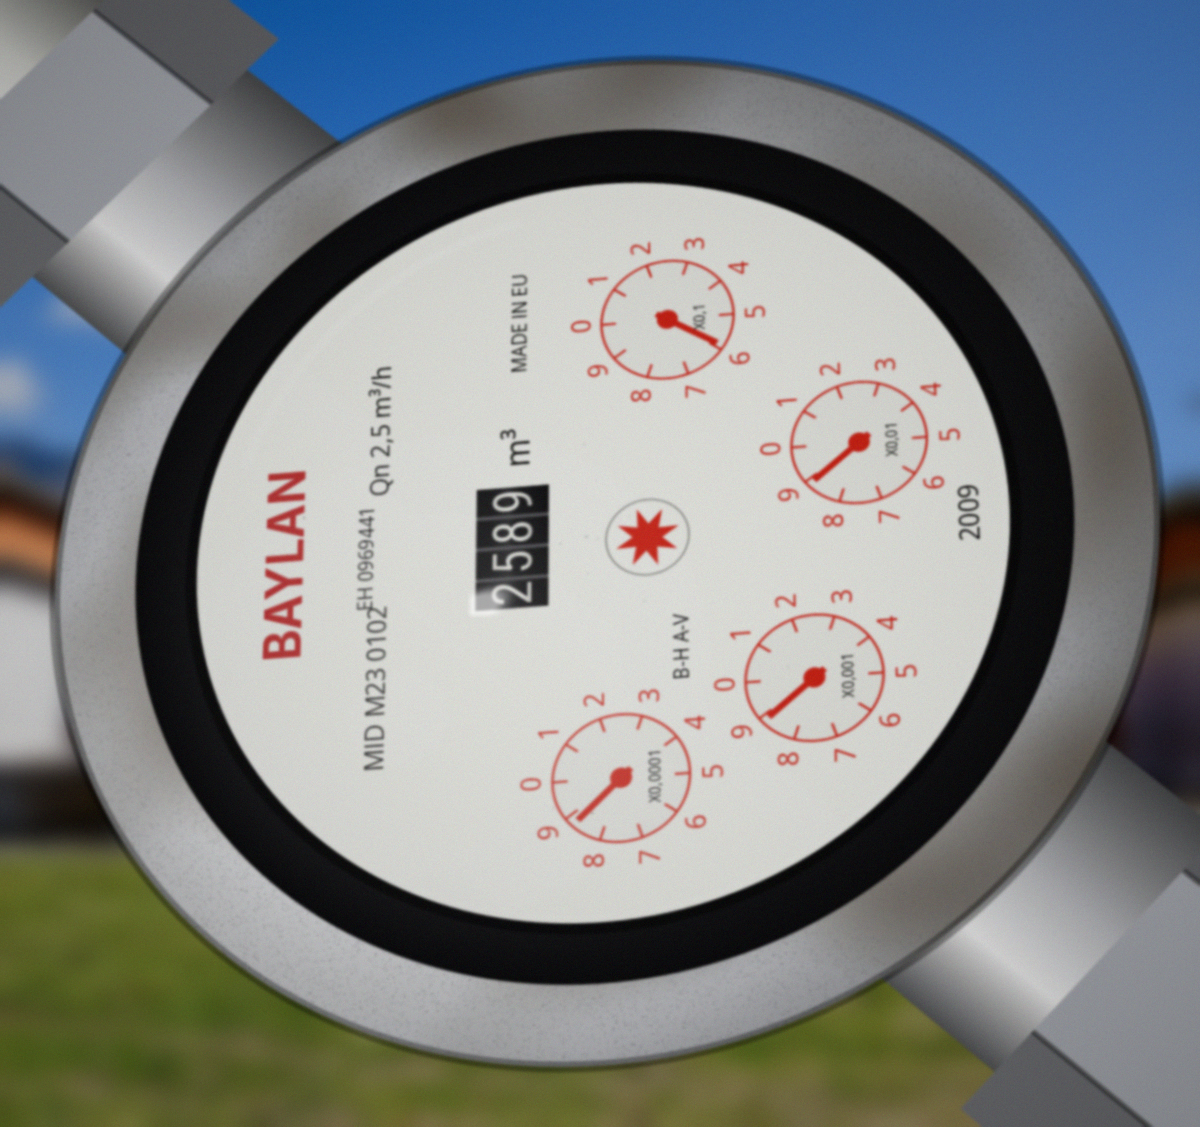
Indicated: value=2589.5888 unit=m³
